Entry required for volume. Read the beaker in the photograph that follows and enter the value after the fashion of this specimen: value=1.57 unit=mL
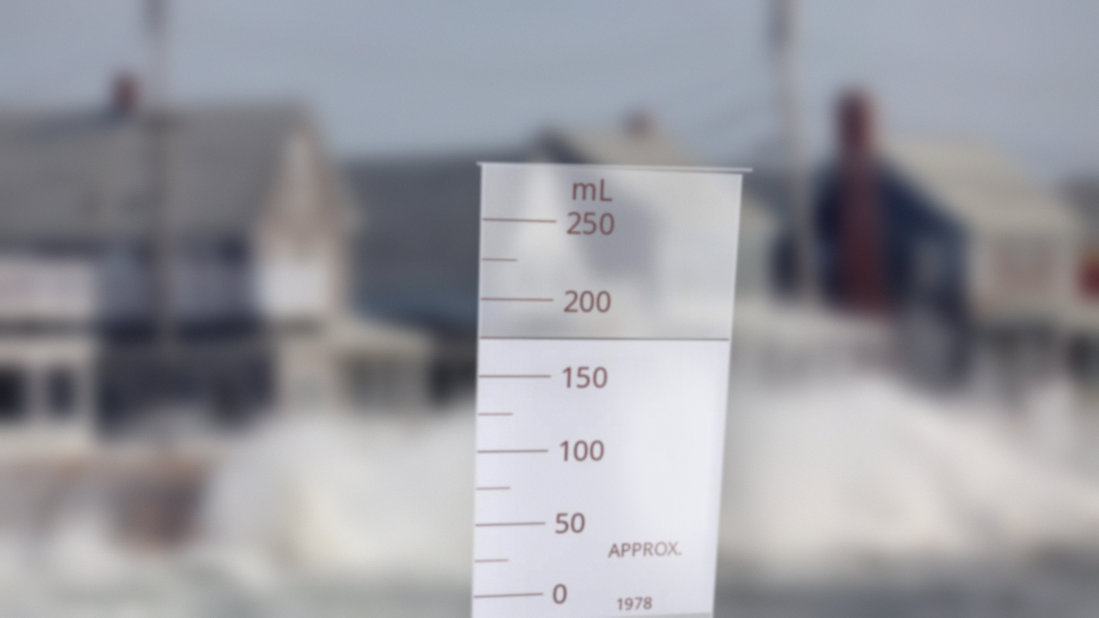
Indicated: value=175 unit=mL
